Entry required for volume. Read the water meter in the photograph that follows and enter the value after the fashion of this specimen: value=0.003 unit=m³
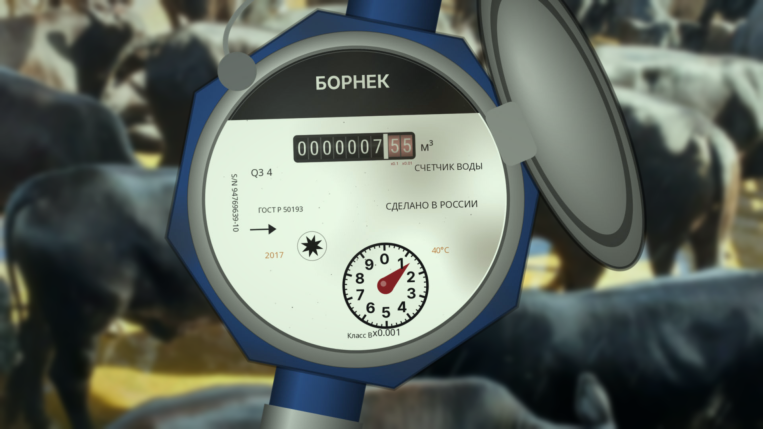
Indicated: value=7.551 unit=m³
